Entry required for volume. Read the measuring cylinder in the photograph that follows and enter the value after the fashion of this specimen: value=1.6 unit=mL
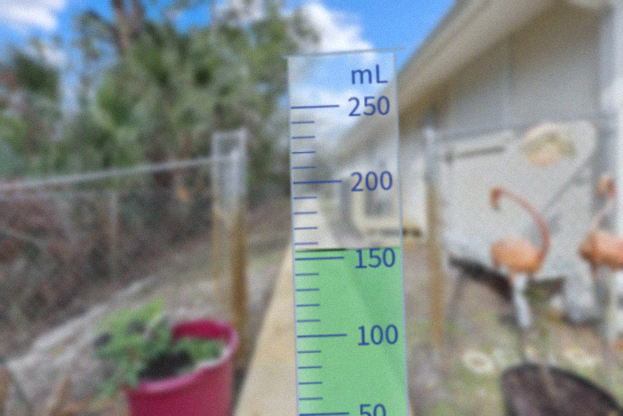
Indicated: value=155 unit=mL
